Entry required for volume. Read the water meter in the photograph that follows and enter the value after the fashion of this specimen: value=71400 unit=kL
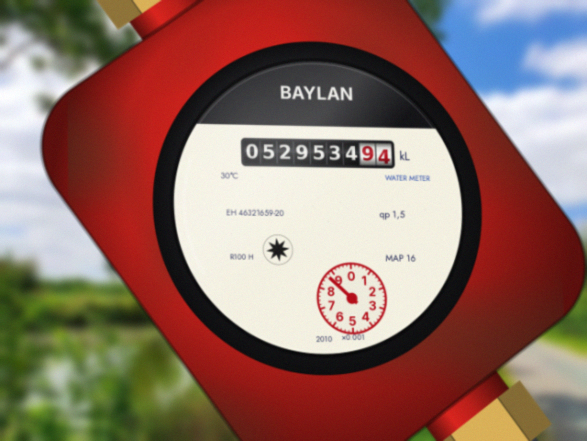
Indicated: value=529534.938 unit=kL
